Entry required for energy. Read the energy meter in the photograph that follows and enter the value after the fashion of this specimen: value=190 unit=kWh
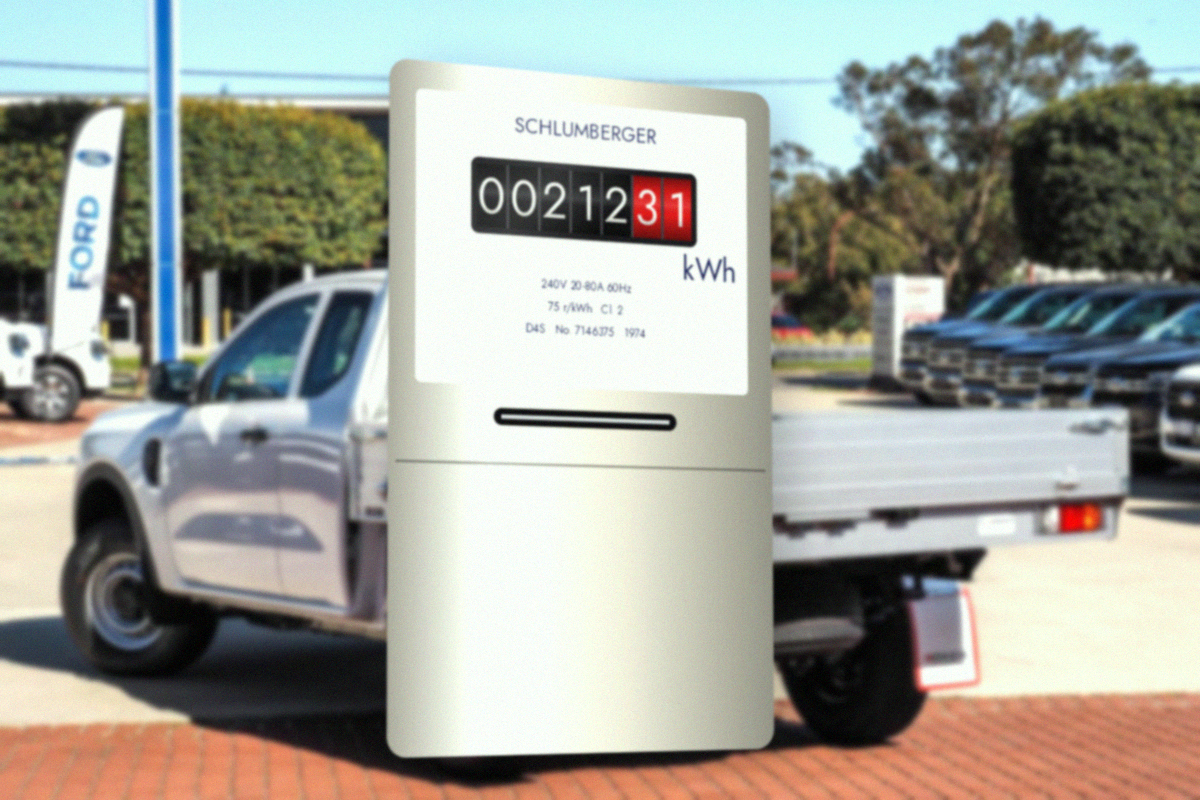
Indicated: value=212.31 unit=kWh
